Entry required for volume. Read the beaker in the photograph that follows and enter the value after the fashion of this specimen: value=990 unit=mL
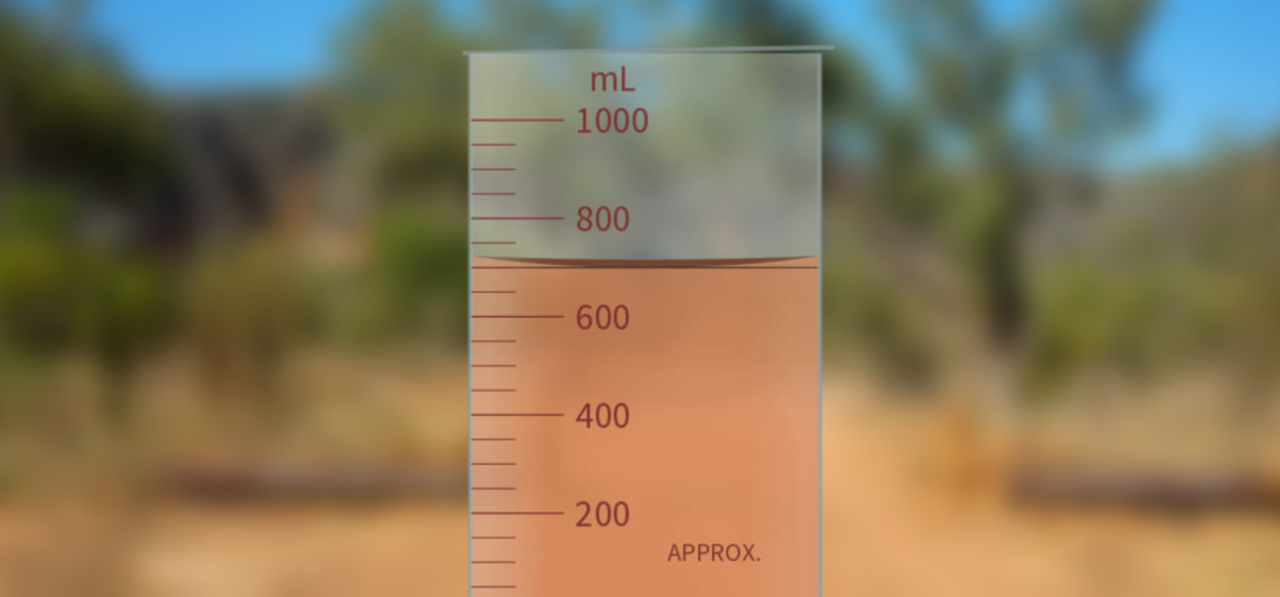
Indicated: value=700 unit=mL
